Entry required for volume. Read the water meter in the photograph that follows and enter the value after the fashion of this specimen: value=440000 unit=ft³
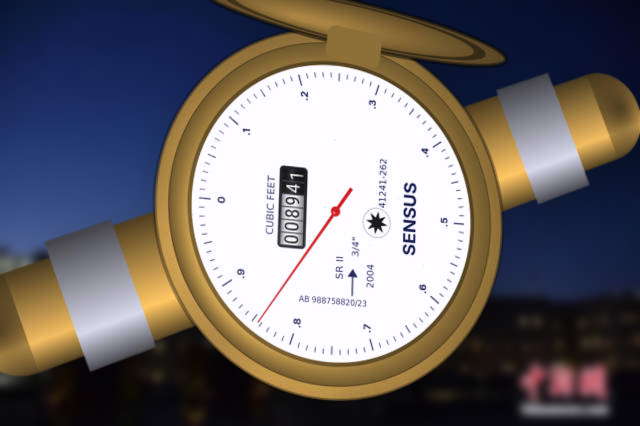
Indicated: value=8940.84 unit=ft³
